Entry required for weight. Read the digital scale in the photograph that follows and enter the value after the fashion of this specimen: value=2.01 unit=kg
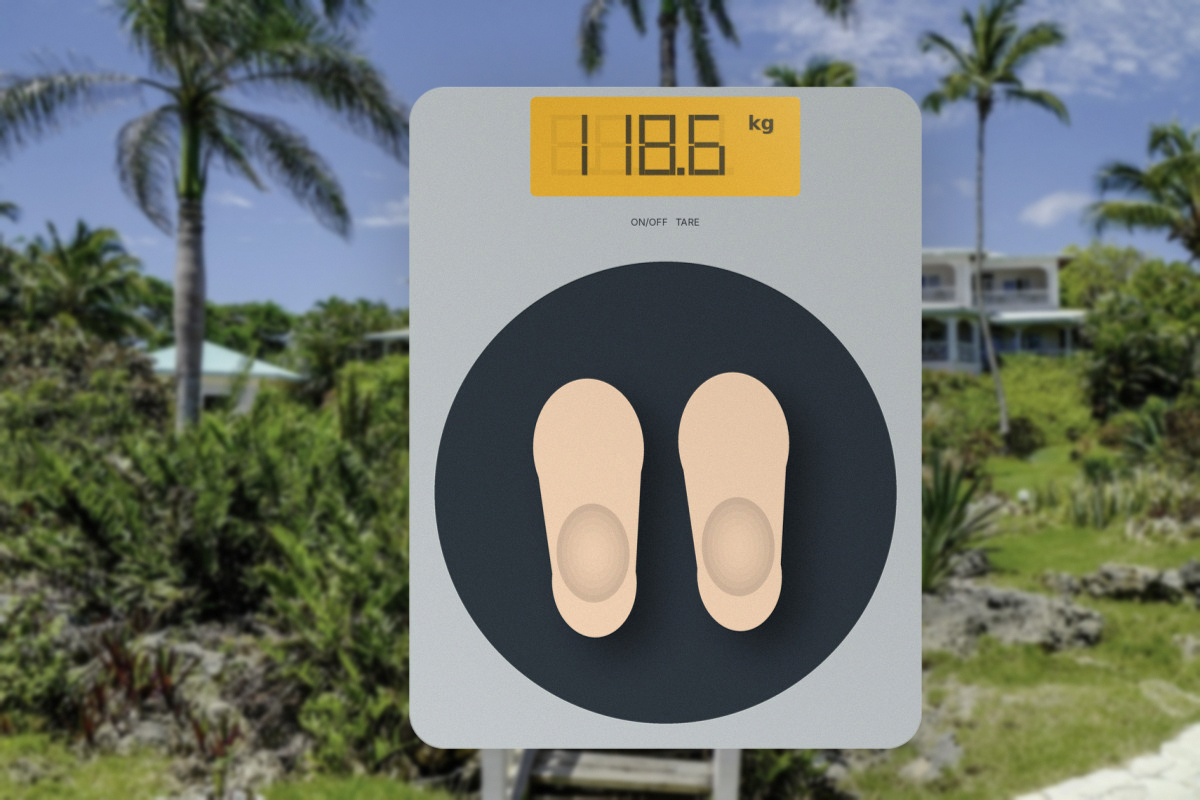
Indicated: value=118.6 unit=kg
